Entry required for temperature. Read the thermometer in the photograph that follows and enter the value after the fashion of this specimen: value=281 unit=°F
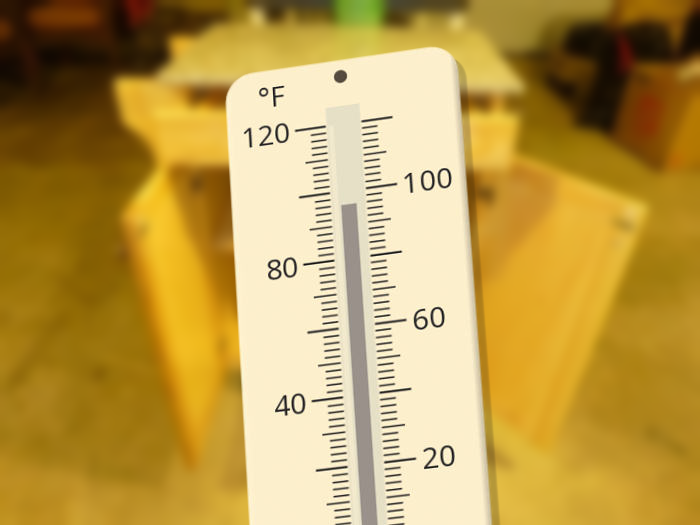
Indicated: value=96 unit=°F
